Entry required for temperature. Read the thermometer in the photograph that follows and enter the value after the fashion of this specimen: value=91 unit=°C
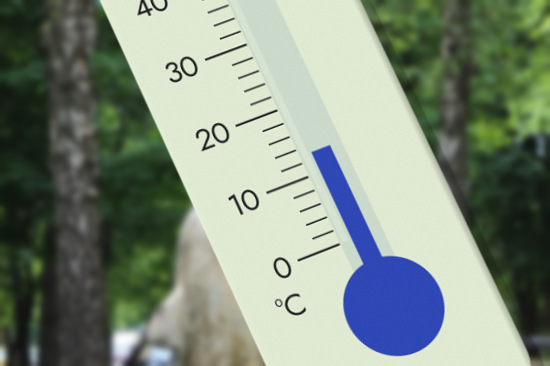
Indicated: value=13 unit=°C
